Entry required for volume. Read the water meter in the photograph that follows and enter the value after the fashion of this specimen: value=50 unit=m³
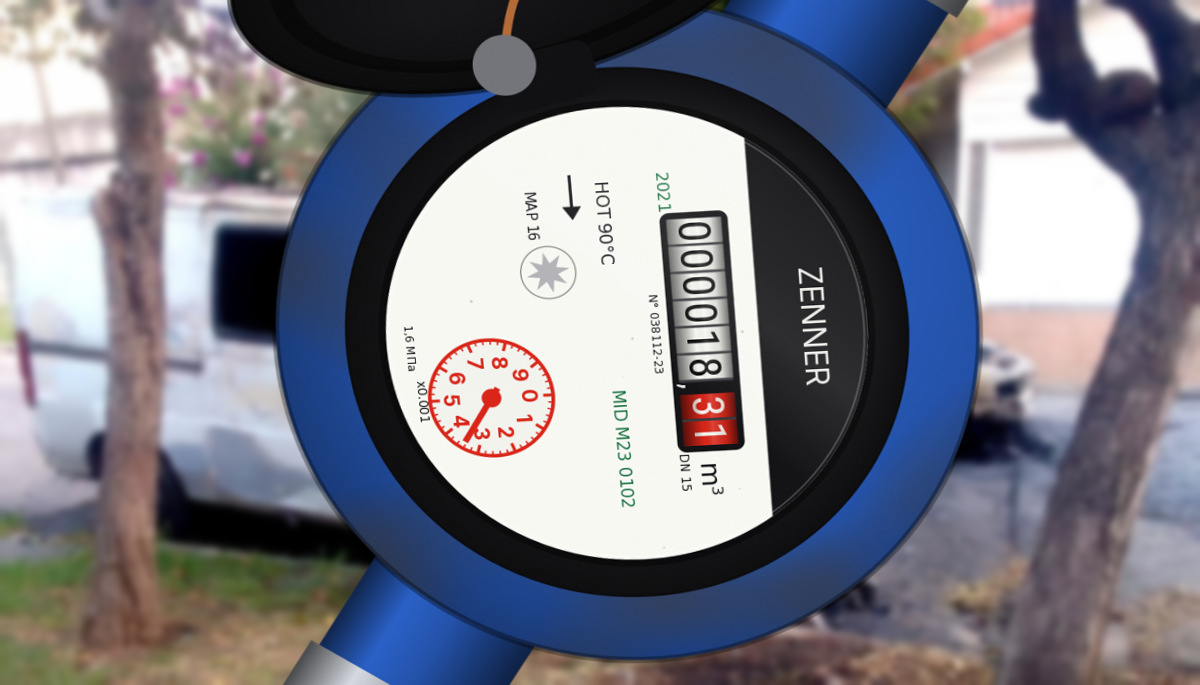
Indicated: value=18.313 unit=m³
